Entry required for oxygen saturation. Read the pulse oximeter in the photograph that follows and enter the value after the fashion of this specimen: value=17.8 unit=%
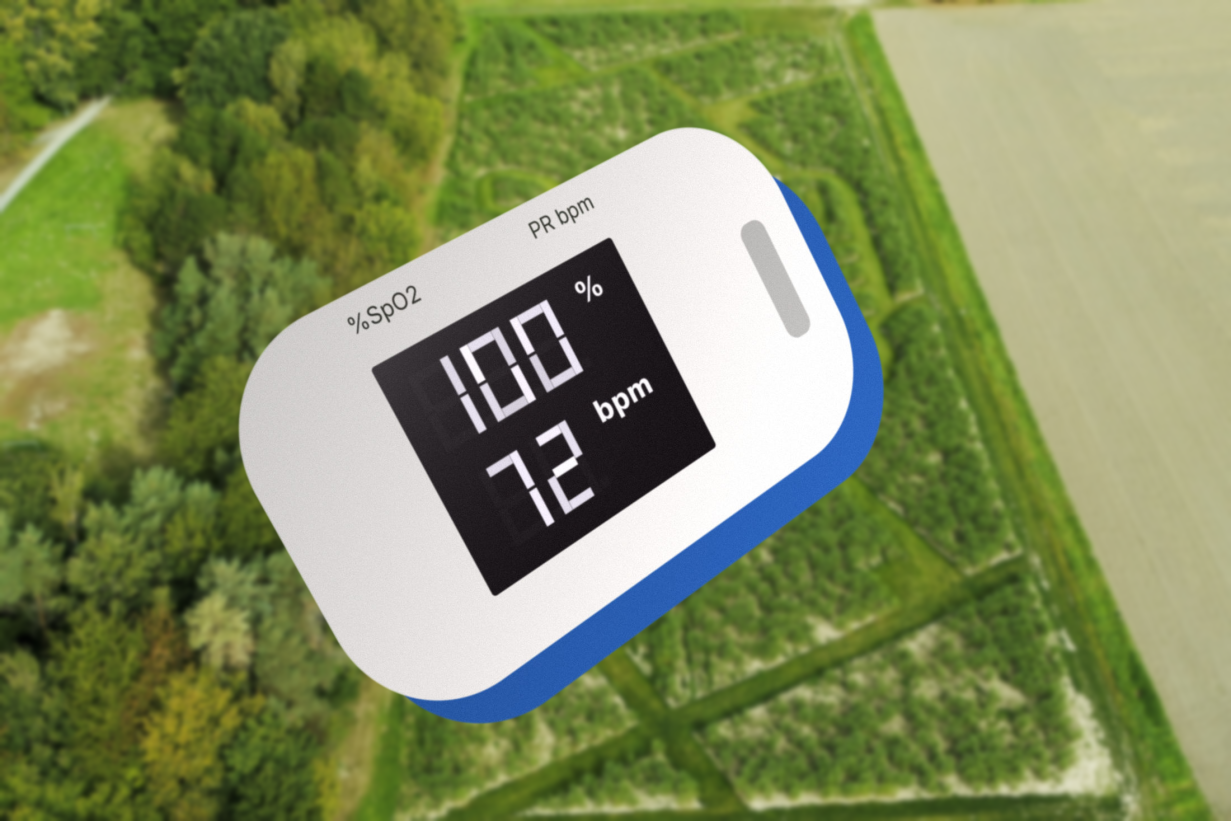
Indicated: value=100 unit=%
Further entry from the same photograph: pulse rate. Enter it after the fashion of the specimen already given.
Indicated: value=72 unit=bpm
